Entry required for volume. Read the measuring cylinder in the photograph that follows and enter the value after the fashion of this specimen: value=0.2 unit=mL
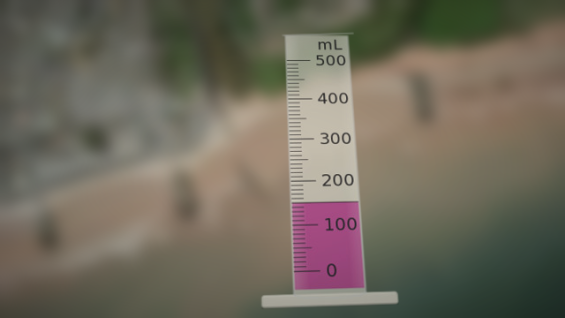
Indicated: value=150 unit=mL
